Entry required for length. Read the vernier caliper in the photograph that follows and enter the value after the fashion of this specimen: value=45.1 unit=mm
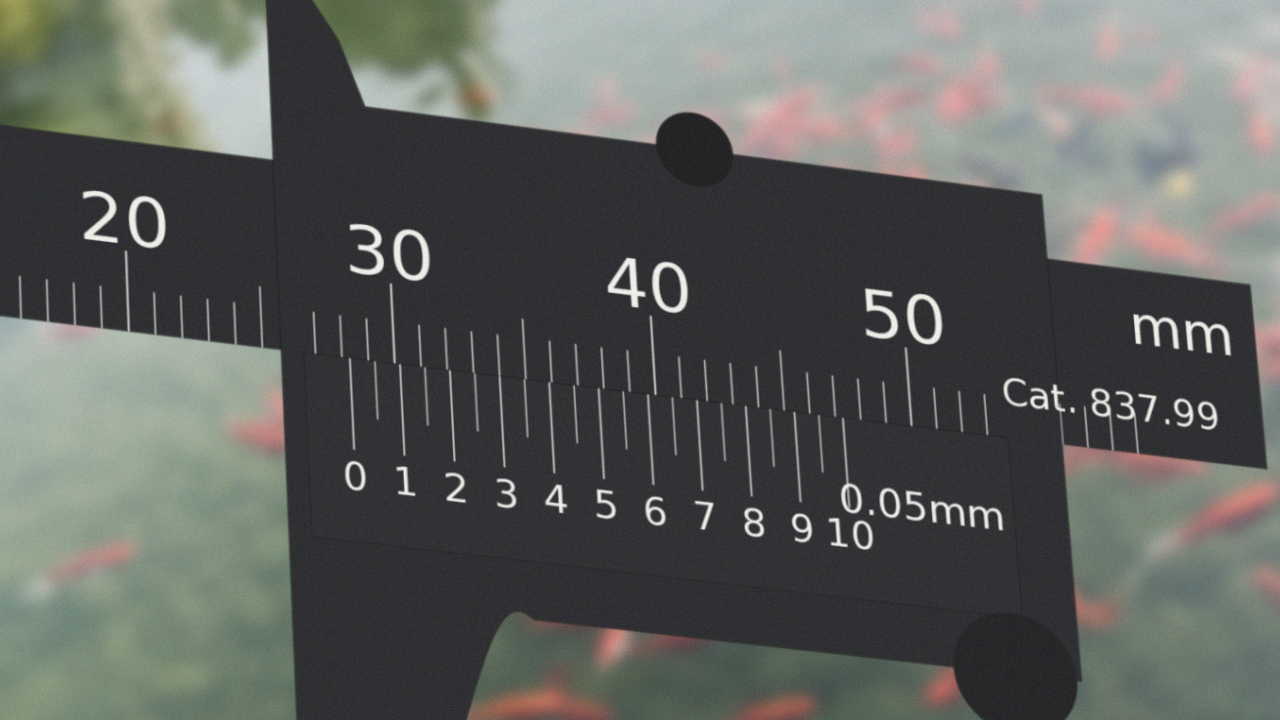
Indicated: value=28.30 unit=mm
